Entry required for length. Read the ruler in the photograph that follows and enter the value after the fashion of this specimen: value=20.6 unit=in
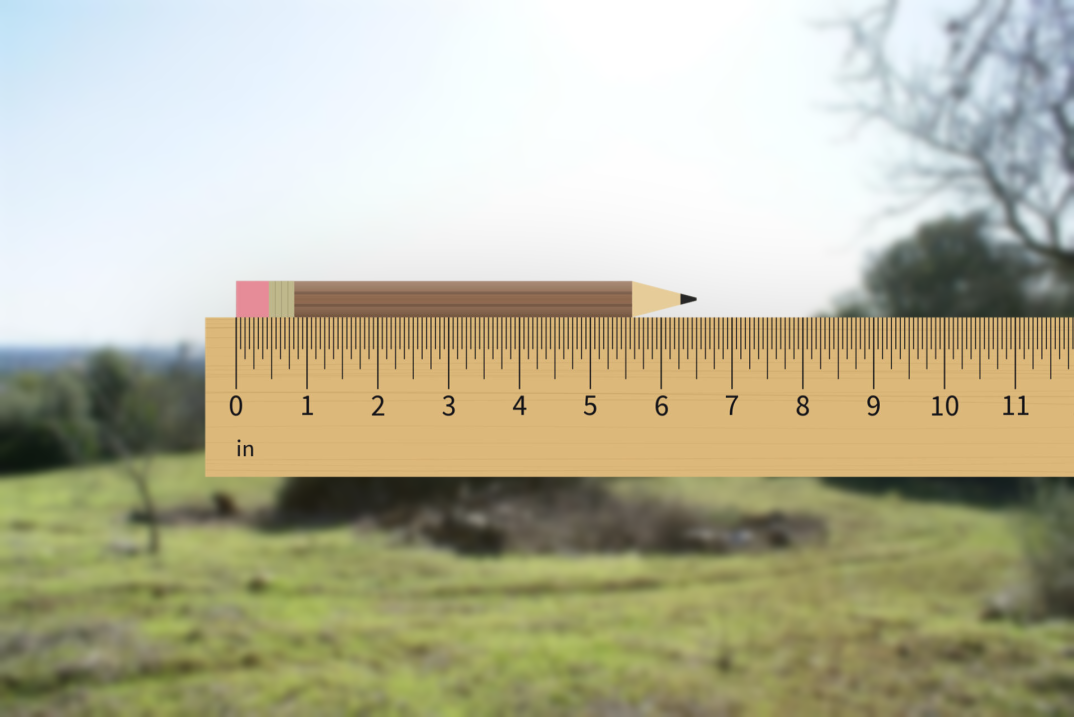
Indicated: value=6.5 unit=in
